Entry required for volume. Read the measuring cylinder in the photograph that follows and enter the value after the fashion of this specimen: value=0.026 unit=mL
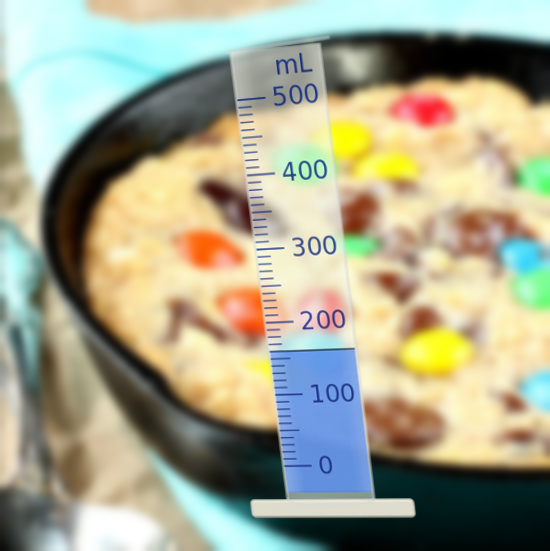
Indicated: value=160 unit=mL
